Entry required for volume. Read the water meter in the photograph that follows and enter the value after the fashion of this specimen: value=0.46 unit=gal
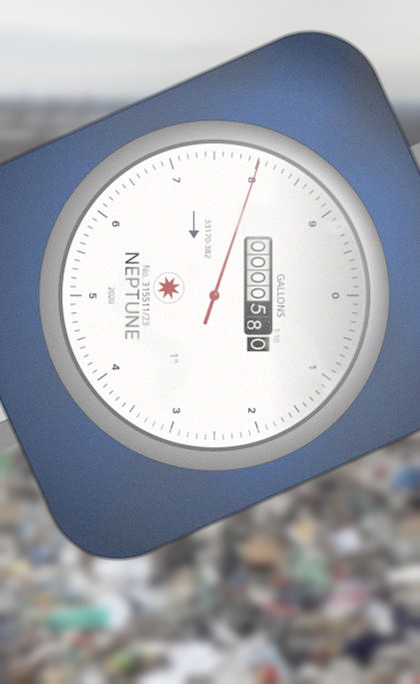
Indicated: value=578.0 unit=gal
